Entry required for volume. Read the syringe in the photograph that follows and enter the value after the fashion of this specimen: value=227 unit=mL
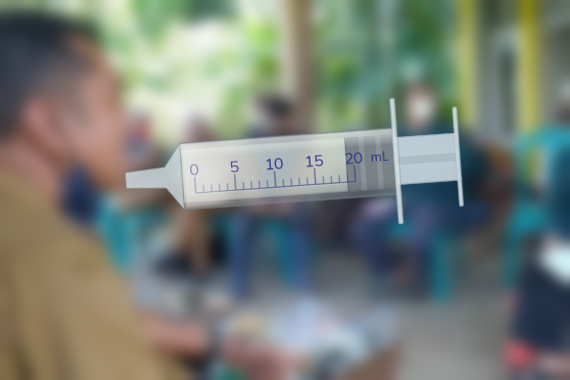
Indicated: value=19 unit=mL
